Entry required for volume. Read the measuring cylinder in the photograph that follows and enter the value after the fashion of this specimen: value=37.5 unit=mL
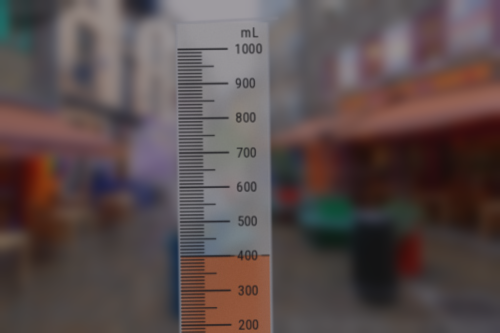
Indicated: value=400 unit=mL
